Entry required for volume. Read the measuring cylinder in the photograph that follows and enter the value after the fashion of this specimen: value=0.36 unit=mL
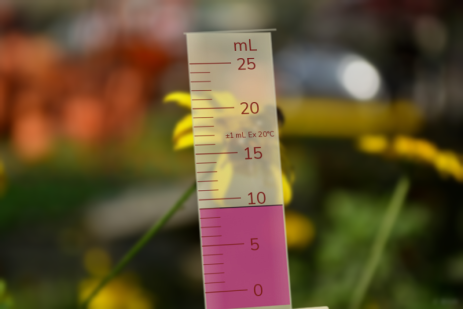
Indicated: value=9 unit=mL
